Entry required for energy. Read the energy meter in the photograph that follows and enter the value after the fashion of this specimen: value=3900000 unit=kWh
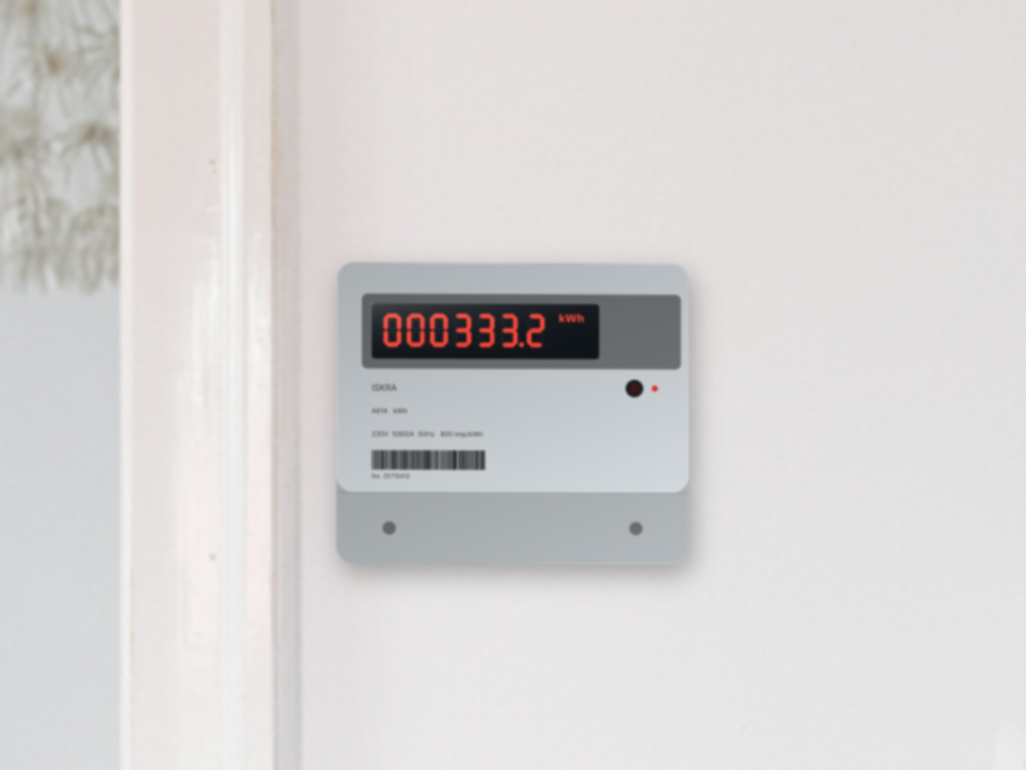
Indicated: value=333.2 unit=kWh
